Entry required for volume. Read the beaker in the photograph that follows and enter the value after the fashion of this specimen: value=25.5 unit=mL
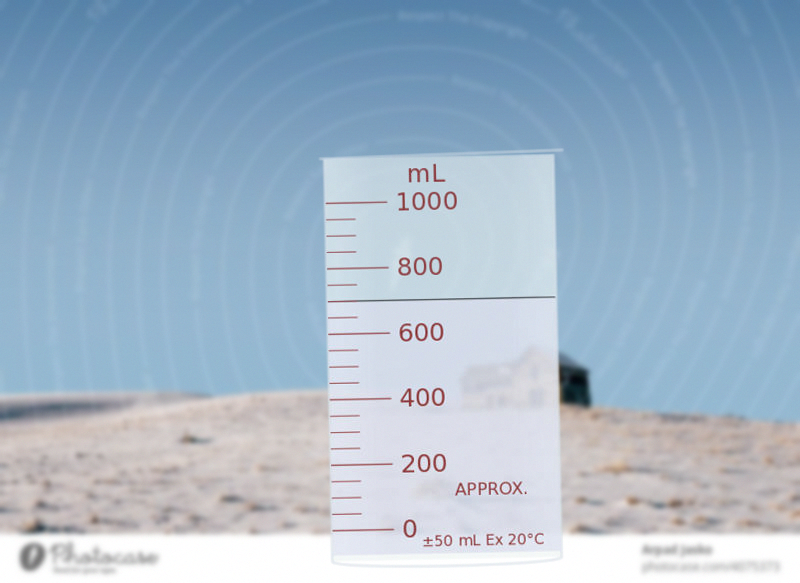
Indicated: value=700 unit=mL
